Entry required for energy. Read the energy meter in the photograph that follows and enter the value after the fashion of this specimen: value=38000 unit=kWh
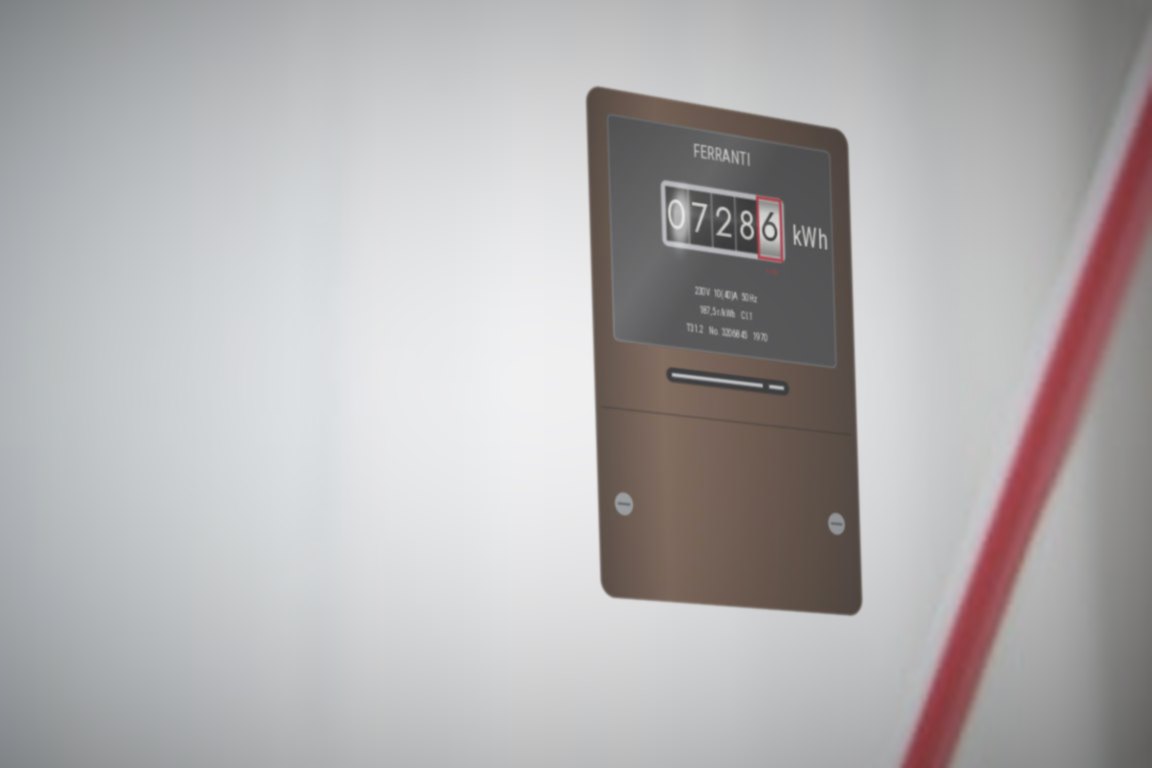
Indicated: value=728.6 unit=kWh
